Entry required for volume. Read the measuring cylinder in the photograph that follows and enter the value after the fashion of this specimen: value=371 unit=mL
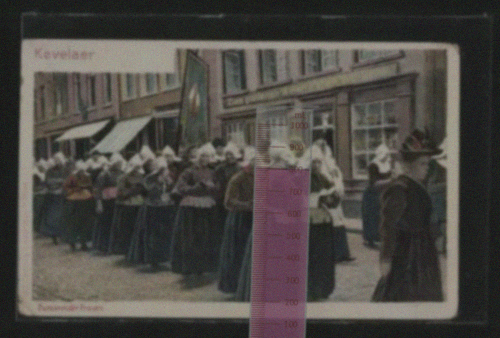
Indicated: value=800 unit=mL
